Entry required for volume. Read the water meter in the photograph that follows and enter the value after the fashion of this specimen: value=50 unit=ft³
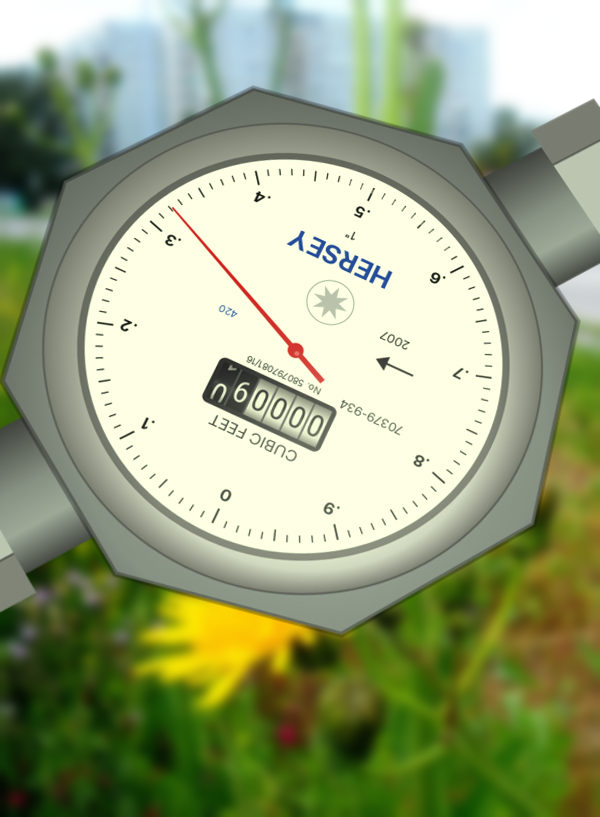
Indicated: value=90.32 unit=ft³
